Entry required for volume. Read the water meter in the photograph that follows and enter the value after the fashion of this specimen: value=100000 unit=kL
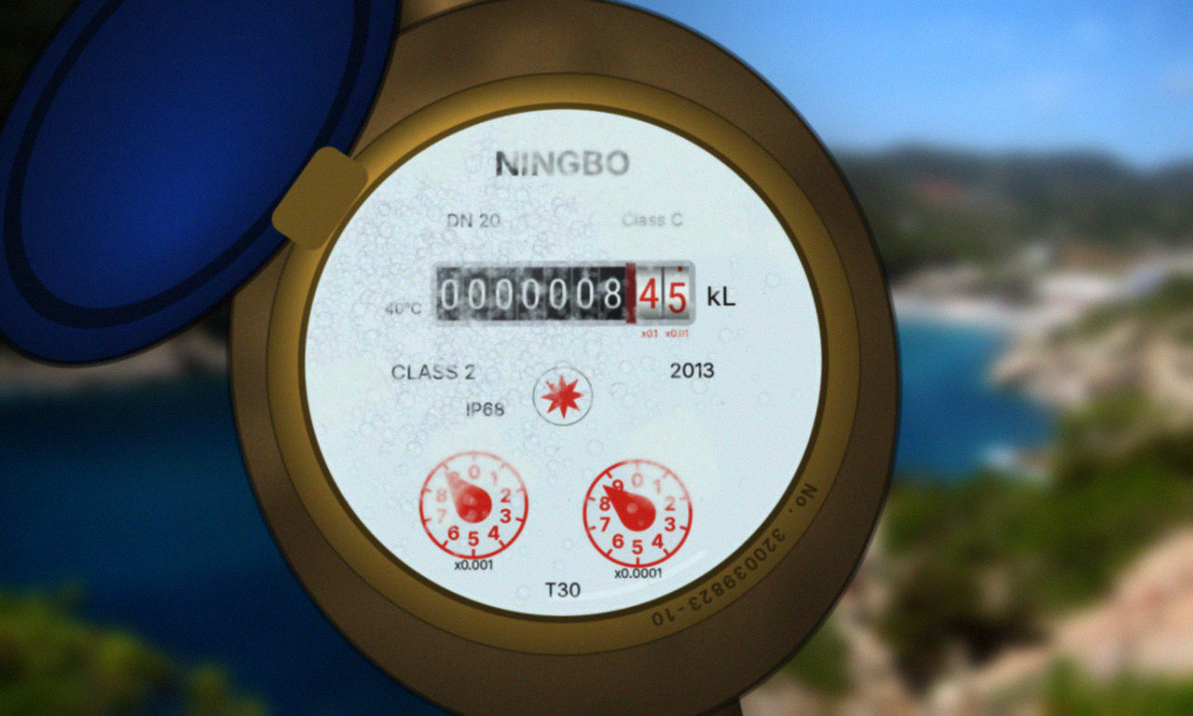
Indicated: value=8.4488 unit=kL
